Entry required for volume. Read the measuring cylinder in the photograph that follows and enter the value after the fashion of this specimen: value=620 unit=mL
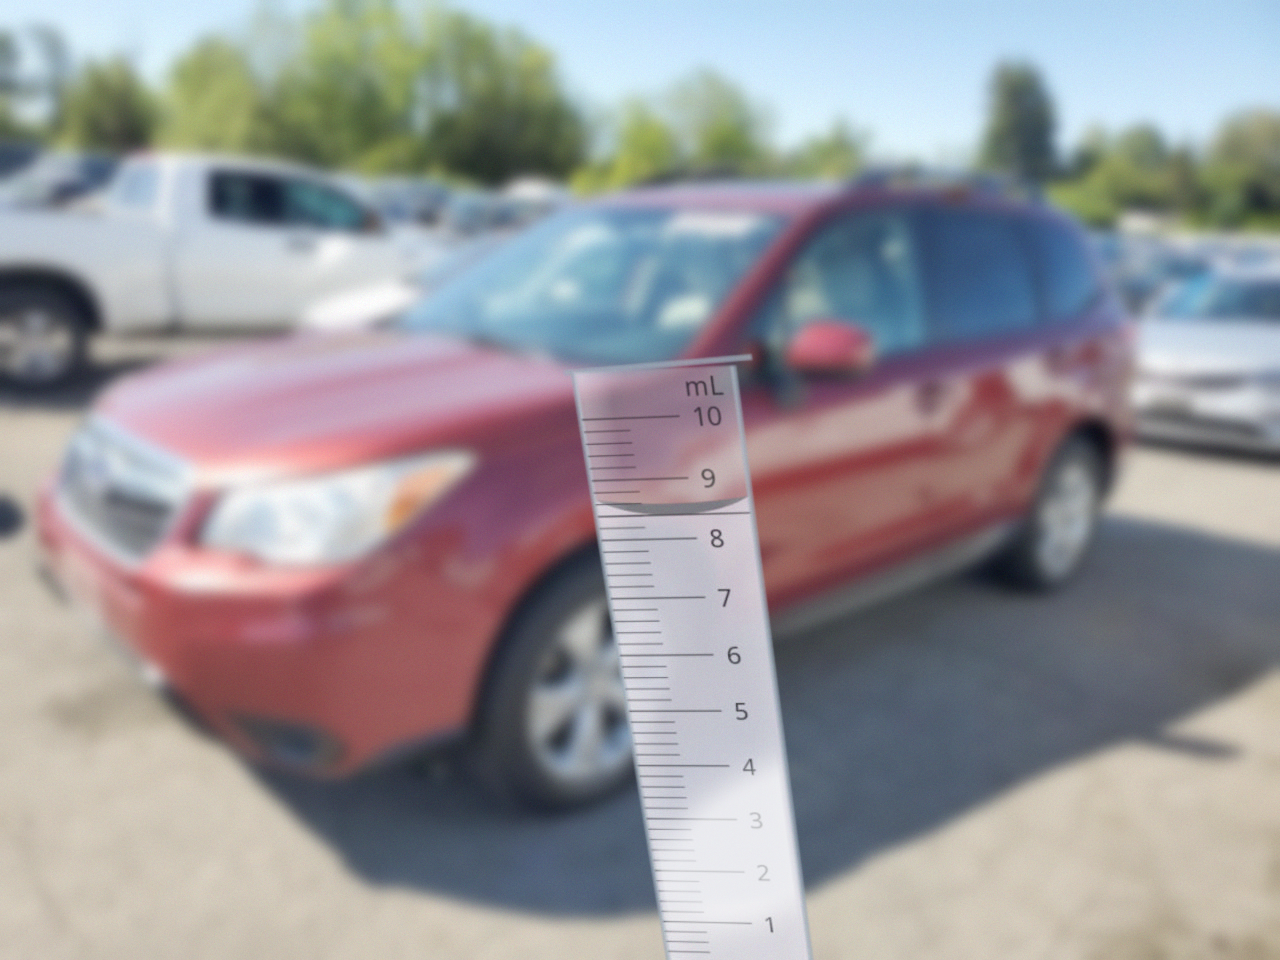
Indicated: value=8.4 unit=mL
